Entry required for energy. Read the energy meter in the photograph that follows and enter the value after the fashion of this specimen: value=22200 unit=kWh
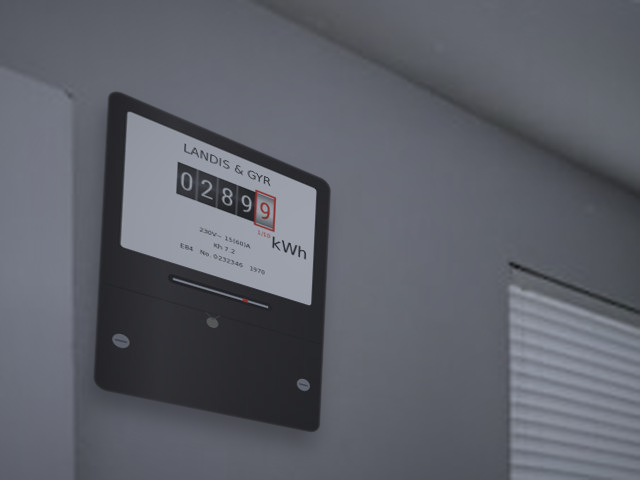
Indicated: value=289.9 unit=kWh
